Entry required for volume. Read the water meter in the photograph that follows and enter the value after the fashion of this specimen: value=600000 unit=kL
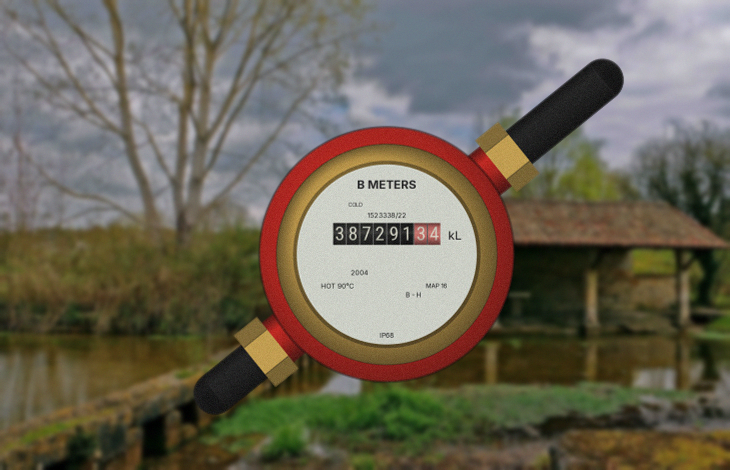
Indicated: value=387291.34 unit=kL
